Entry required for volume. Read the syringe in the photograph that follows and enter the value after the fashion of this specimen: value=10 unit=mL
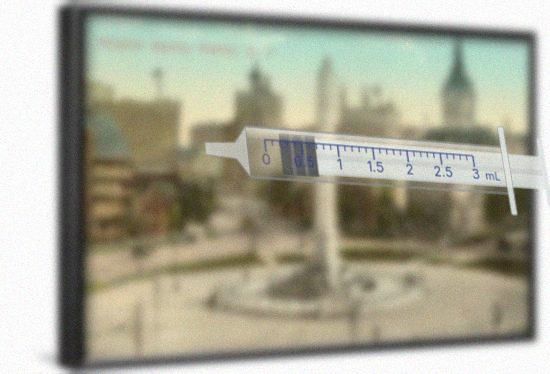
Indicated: value=0.2 unit=mL
